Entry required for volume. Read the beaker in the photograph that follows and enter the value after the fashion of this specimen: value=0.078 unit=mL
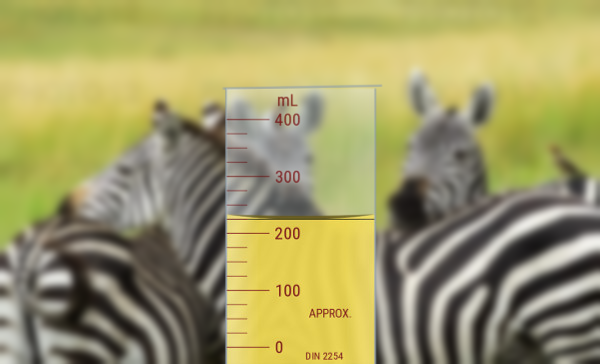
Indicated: value=225 unit=mL
